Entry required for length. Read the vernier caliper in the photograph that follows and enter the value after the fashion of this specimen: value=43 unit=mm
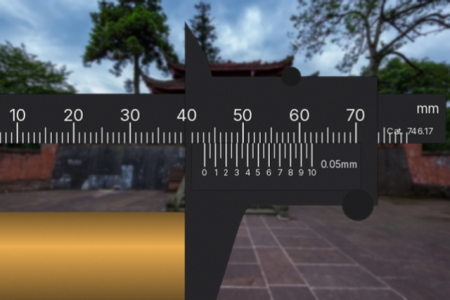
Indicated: value=43.2 unit=mm
